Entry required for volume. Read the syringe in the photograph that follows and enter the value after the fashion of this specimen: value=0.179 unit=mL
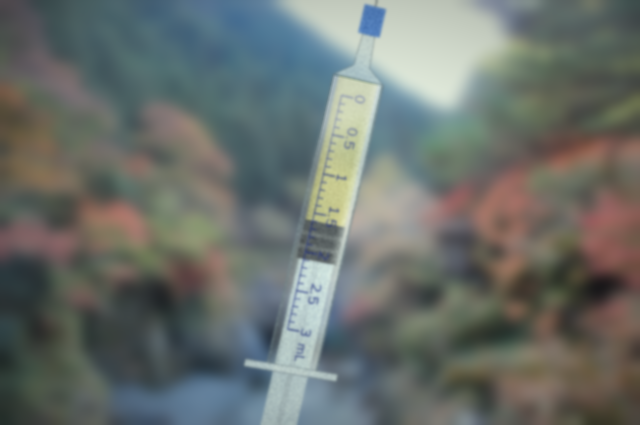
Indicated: value=1.6 unit=mL
